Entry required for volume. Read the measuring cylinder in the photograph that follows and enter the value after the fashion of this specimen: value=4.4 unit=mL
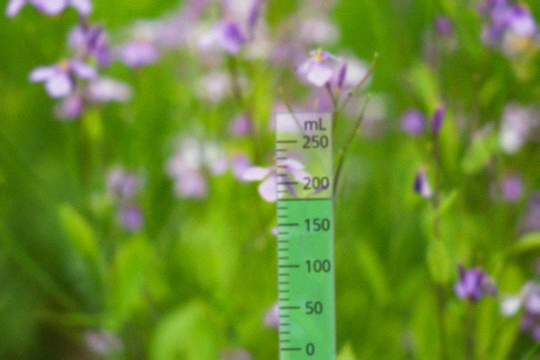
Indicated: value=180 unit=mL
